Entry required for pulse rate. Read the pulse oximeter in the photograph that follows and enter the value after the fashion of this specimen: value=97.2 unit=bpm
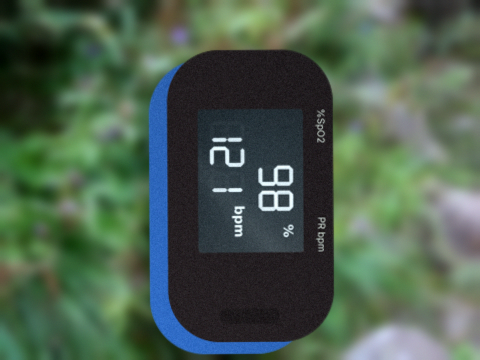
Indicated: value=121 unit=bpm
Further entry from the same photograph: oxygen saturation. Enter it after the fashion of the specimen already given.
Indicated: value=98 unit=%
